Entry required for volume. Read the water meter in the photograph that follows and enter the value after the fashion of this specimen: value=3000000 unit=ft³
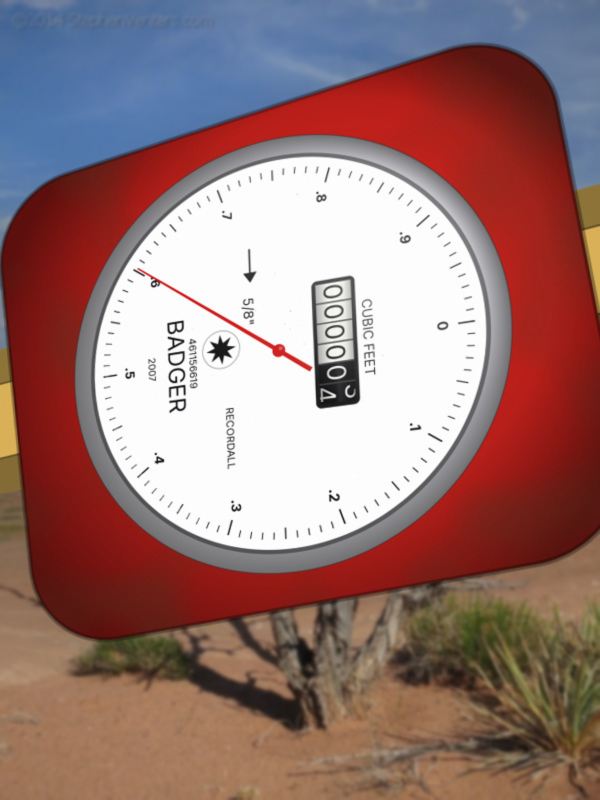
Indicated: value=3.60 unit=ft³
